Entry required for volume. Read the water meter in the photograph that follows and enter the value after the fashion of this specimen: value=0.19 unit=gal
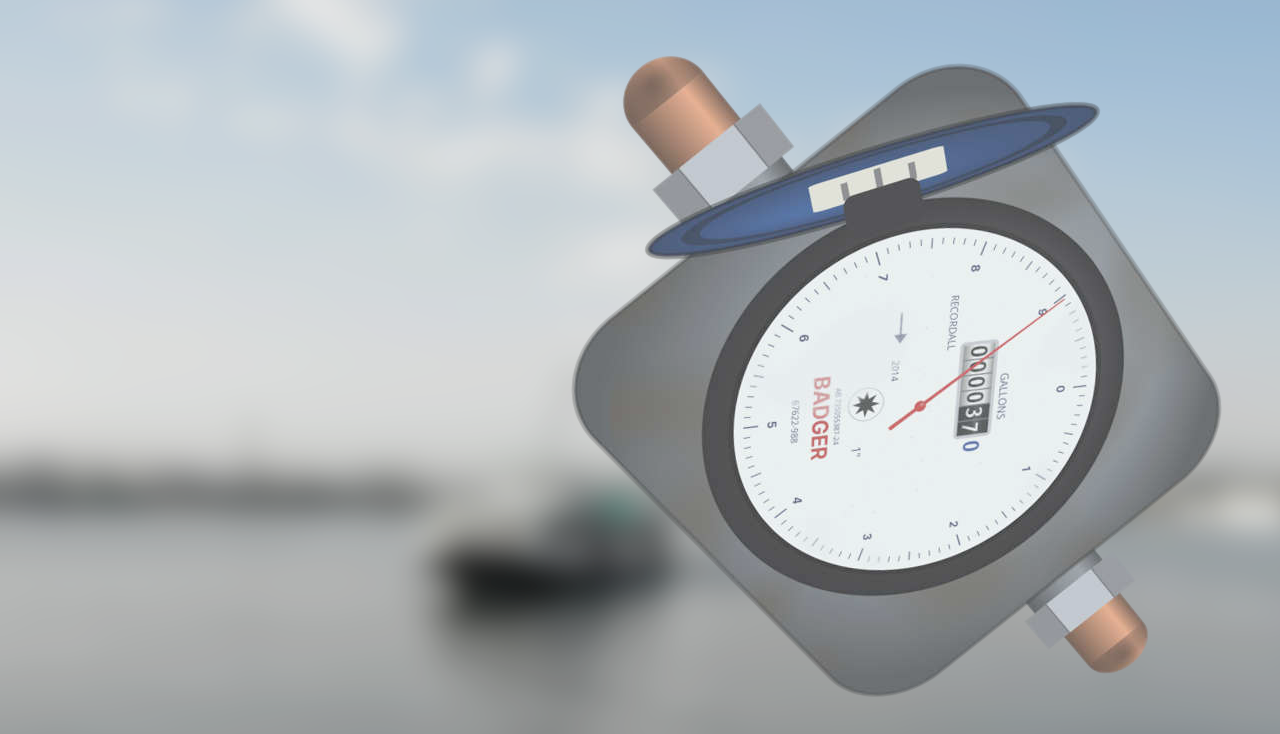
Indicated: value=369.0 unit=gal
